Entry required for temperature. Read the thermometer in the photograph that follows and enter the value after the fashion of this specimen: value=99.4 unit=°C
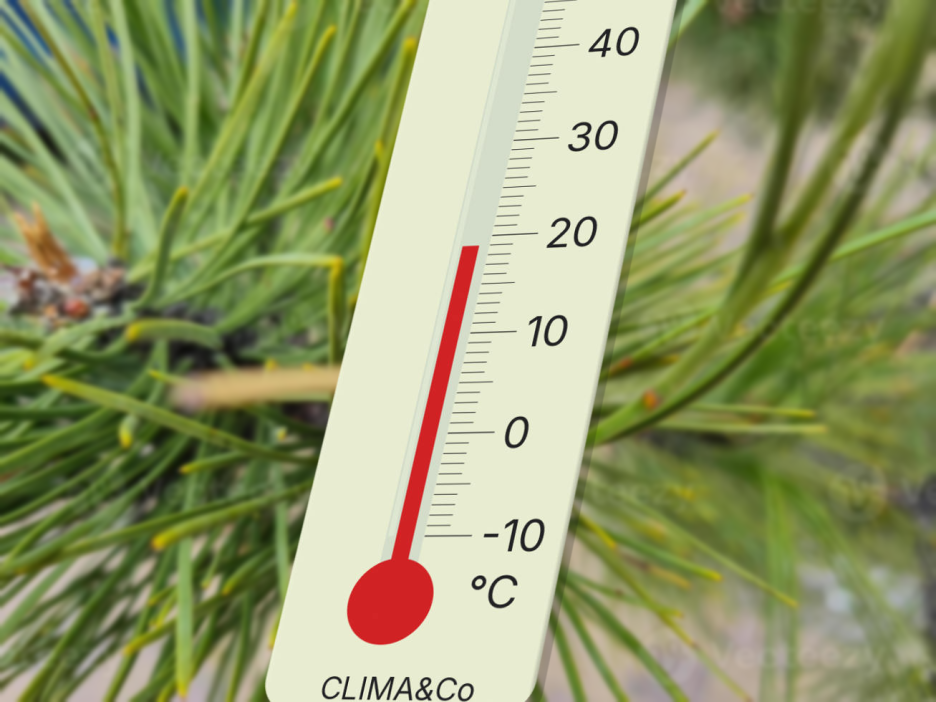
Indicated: value=19 unit=°C
